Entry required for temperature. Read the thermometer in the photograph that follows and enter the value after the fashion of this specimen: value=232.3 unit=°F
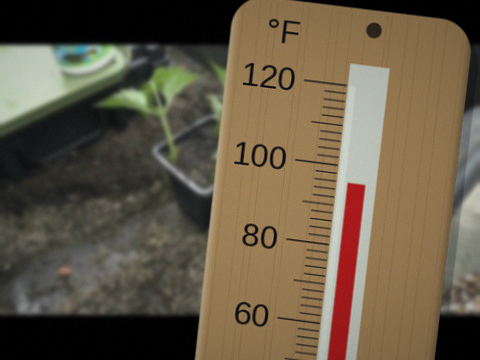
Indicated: value=96 unit=°F
